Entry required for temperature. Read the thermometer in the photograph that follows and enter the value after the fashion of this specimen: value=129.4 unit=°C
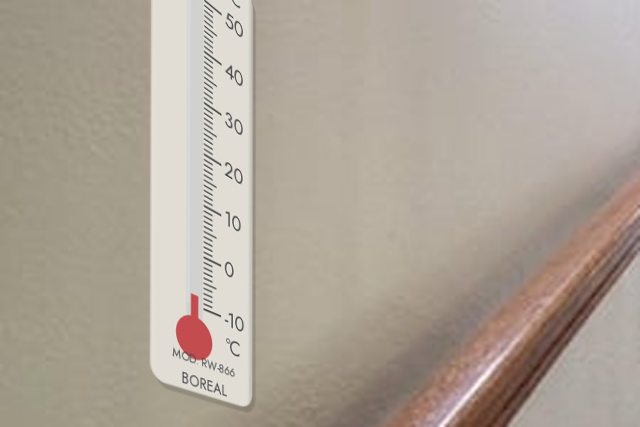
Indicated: value=-8 unit=°C
